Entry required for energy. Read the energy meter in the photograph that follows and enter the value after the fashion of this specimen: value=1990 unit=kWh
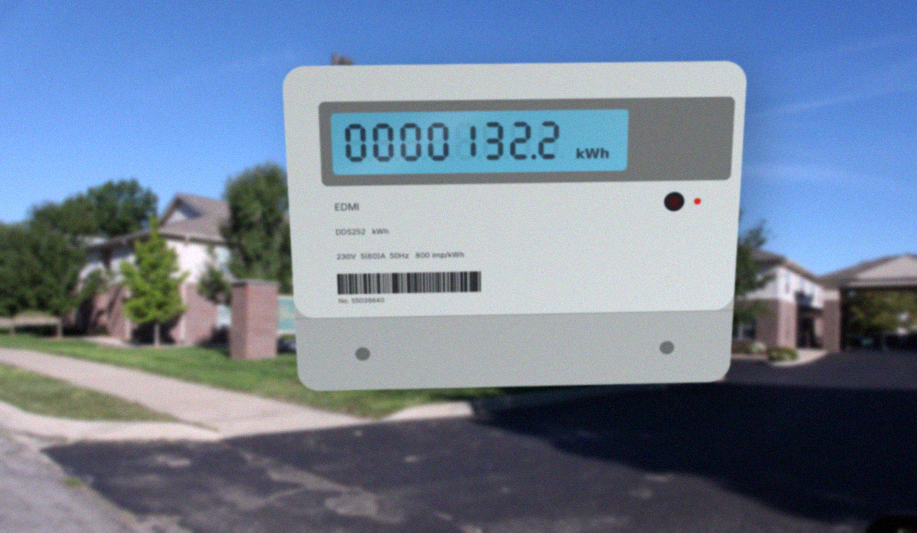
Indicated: value=132.2 unit=kWh
